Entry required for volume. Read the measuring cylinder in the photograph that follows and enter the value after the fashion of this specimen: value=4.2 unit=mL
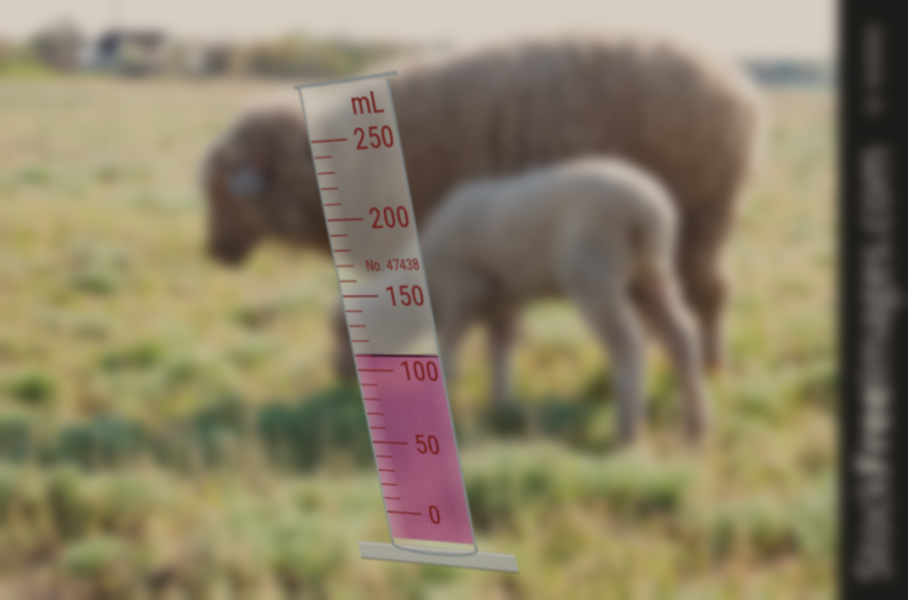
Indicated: value=110 unit=mL
